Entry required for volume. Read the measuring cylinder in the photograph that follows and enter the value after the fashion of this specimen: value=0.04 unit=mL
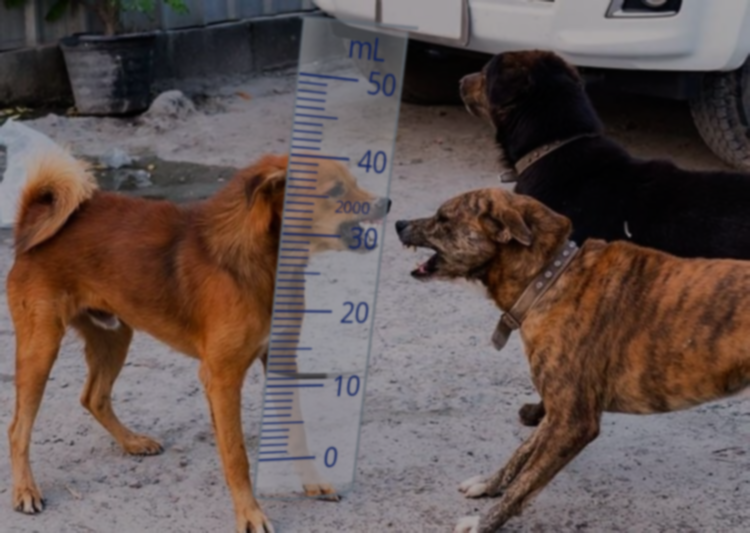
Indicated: value=11 unit=mL
